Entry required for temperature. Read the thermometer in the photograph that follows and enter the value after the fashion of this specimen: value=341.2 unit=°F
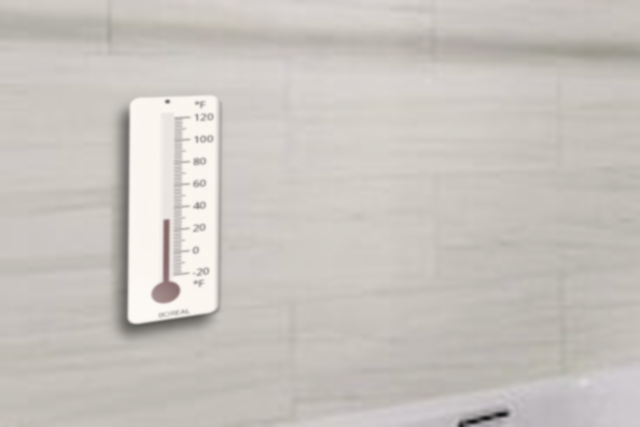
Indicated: value=30 unit=°F
